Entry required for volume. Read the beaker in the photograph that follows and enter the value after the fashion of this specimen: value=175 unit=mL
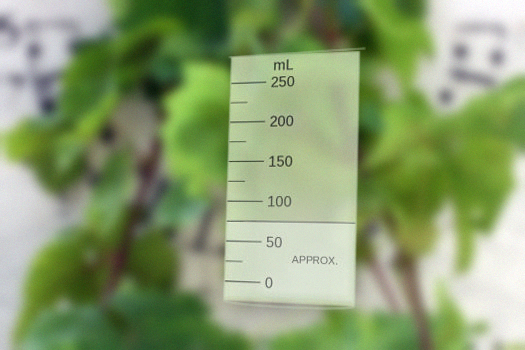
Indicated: value=75 unit=mL
